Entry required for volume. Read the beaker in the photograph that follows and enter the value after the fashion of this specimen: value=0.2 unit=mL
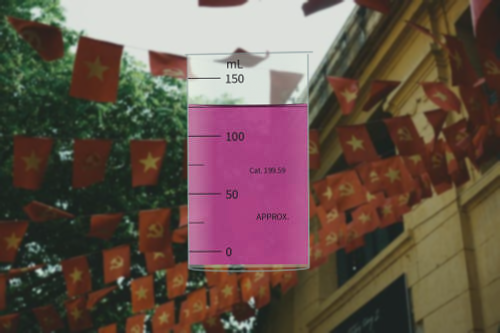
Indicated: value=125 unit=mL
